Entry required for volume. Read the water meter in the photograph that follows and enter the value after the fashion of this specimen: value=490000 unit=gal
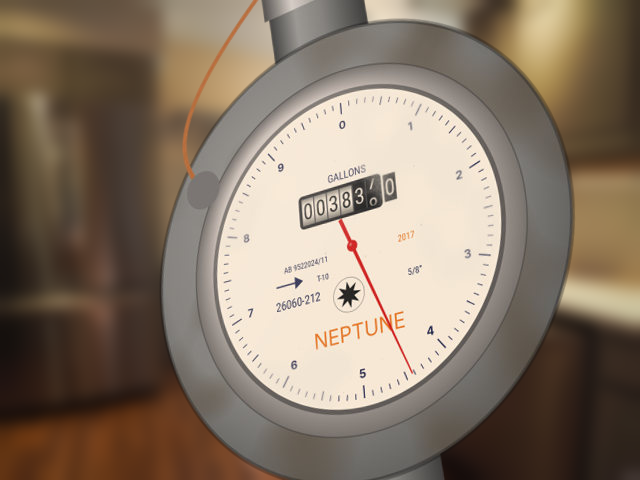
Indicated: value=38374.4 unit=gal
